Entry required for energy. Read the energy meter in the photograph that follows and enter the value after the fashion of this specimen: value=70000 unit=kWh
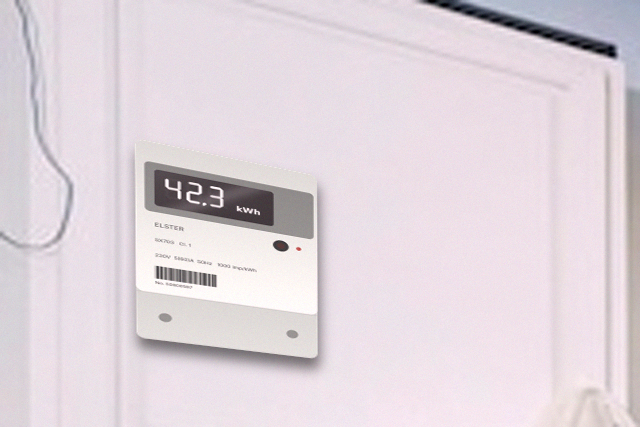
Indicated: value=42.3 unit=kWh
